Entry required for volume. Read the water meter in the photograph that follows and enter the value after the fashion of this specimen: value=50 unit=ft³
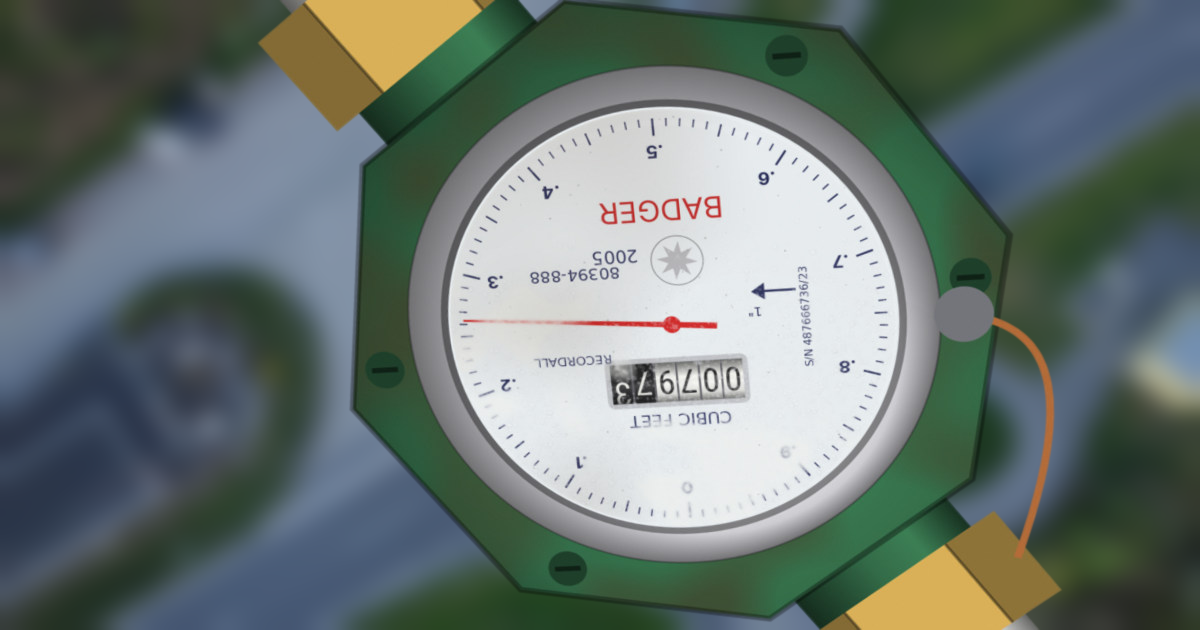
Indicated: value=7973.26 unit=ft³
